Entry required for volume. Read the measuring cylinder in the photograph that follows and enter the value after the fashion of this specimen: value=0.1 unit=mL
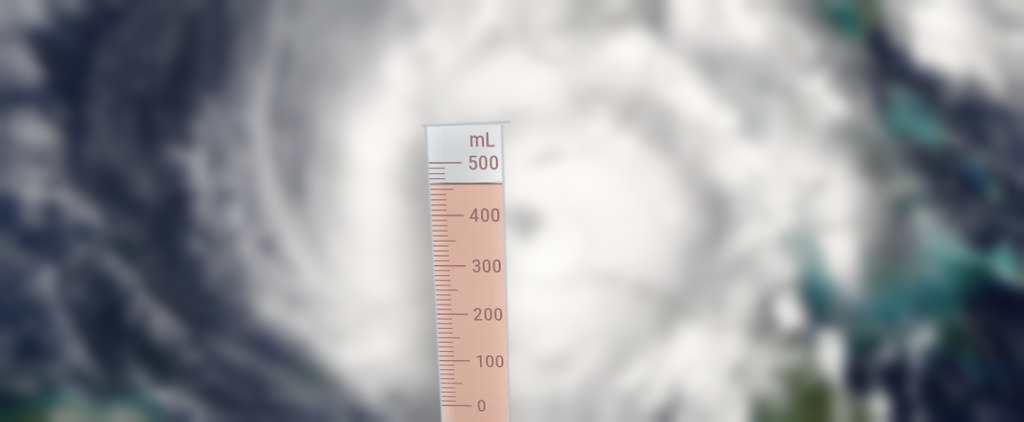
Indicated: value=460 unit=mL
